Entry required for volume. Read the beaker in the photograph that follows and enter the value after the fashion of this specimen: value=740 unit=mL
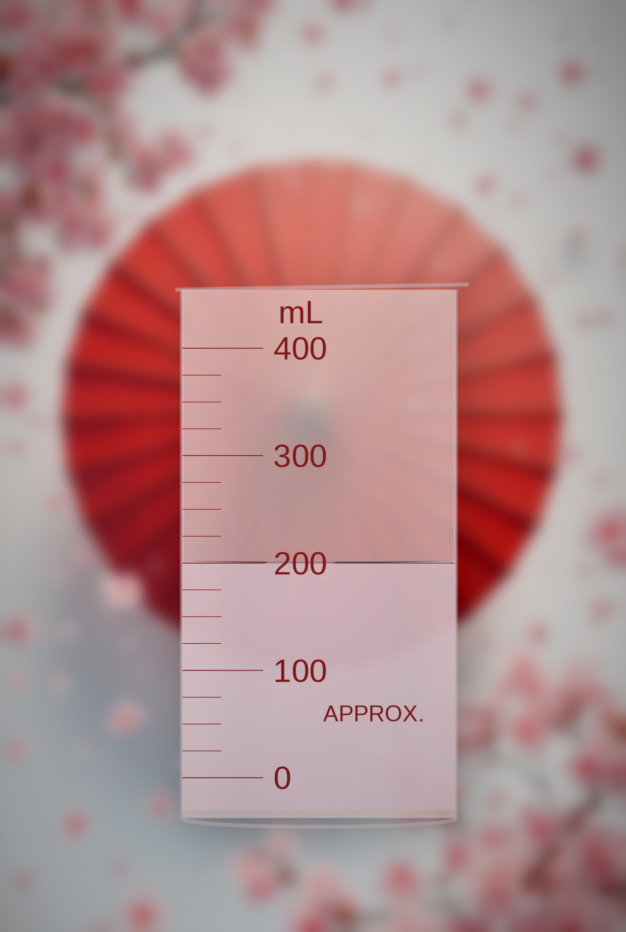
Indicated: value=200 unit=mL
